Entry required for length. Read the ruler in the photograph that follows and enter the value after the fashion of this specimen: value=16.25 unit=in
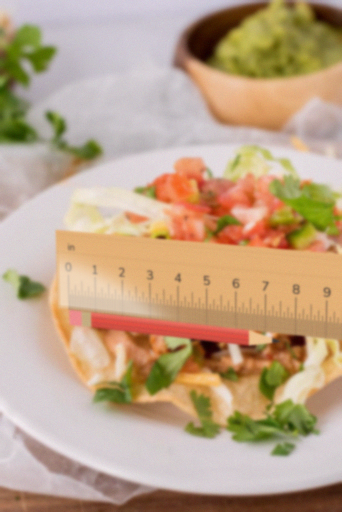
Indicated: value=7.5 unit=in
